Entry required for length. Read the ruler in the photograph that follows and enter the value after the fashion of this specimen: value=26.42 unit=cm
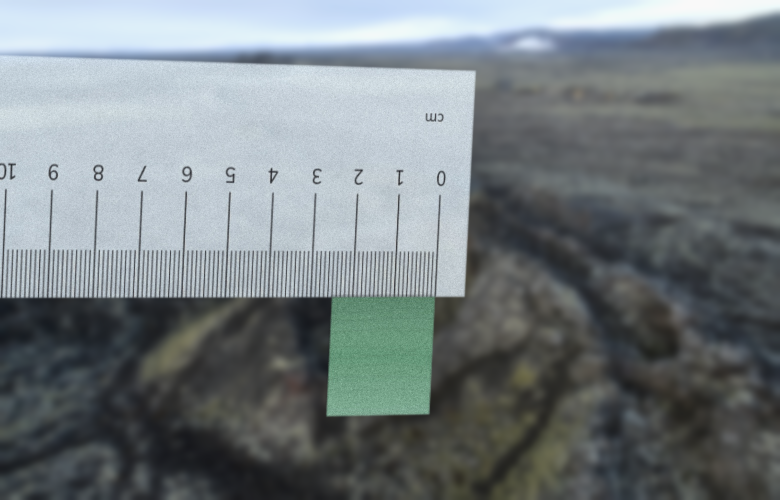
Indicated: value=2.5 unit=cm
